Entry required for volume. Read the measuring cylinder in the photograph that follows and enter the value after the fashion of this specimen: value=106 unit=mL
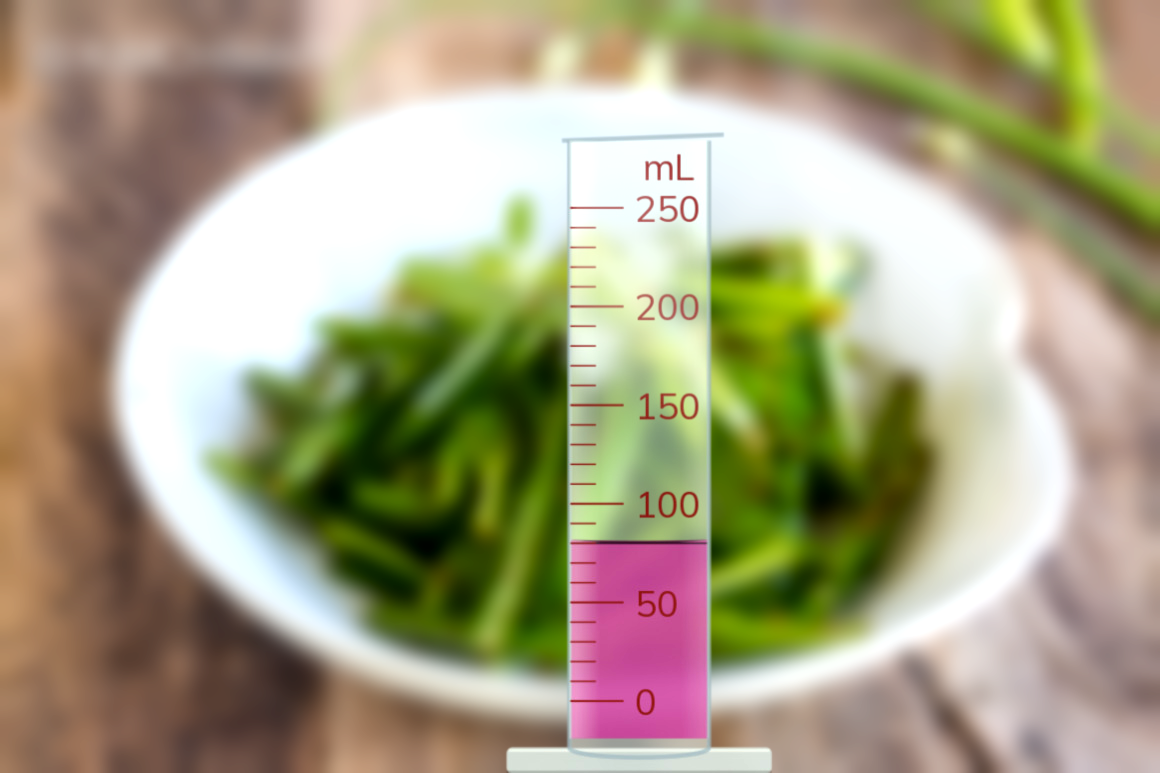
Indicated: value=80 unit=mL
